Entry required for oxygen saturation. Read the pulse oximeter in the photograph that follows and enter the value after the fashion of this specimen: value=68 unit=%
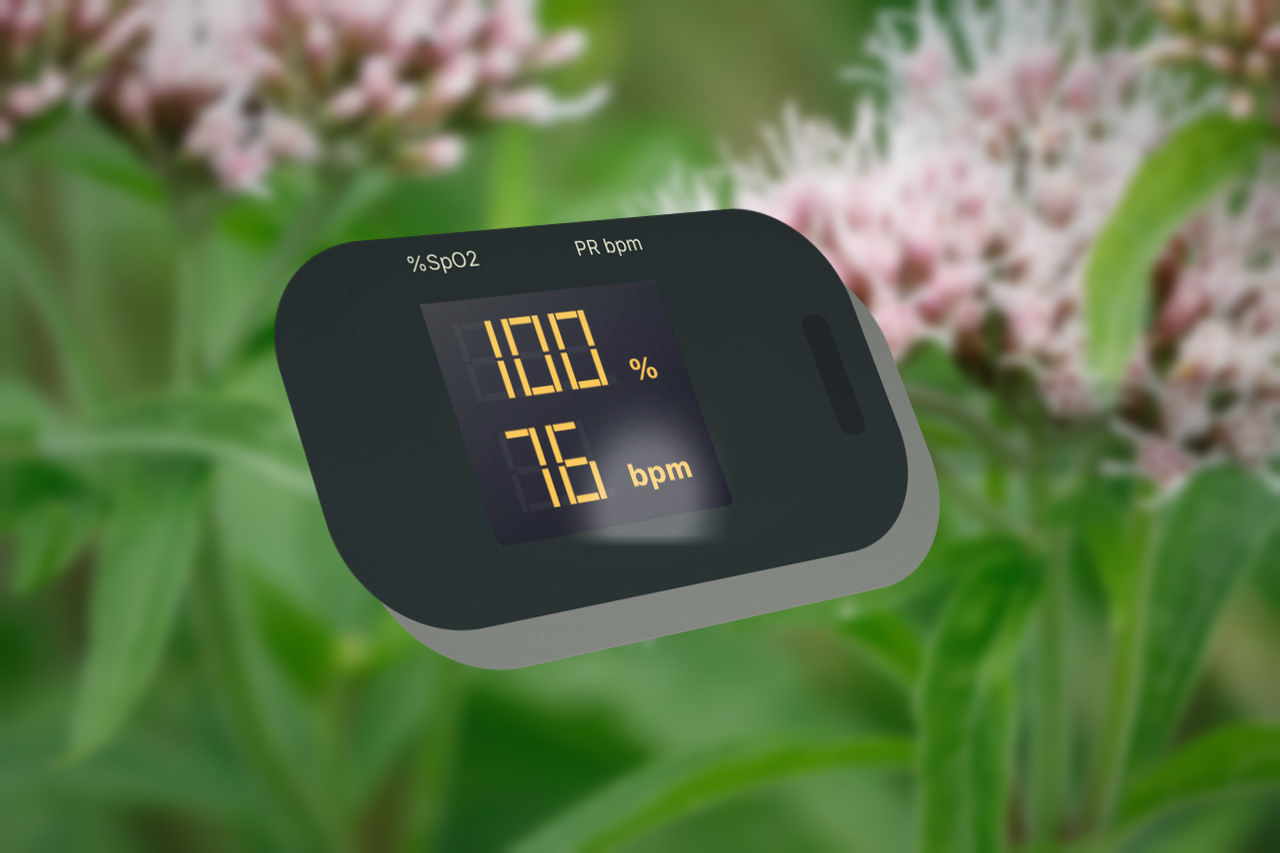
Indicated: value=100 unit=%
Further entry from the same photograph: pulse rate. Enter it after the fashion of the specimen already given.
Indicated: value=76 unit=bpm
